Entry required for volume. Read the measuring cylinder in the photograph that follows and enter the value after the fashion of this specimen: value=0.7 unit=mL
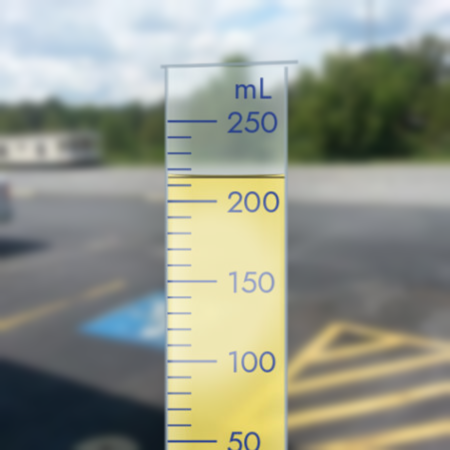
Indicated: value=215 unit=mL
